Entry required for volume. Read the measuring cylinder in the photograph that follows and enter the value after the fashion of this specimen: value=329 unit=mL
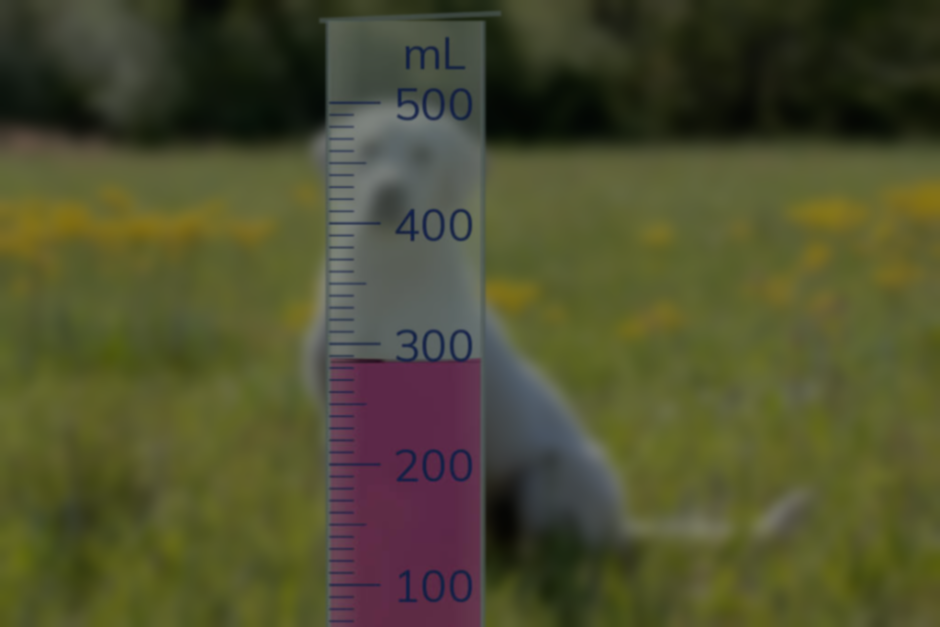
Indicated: value=285 unit=mL
